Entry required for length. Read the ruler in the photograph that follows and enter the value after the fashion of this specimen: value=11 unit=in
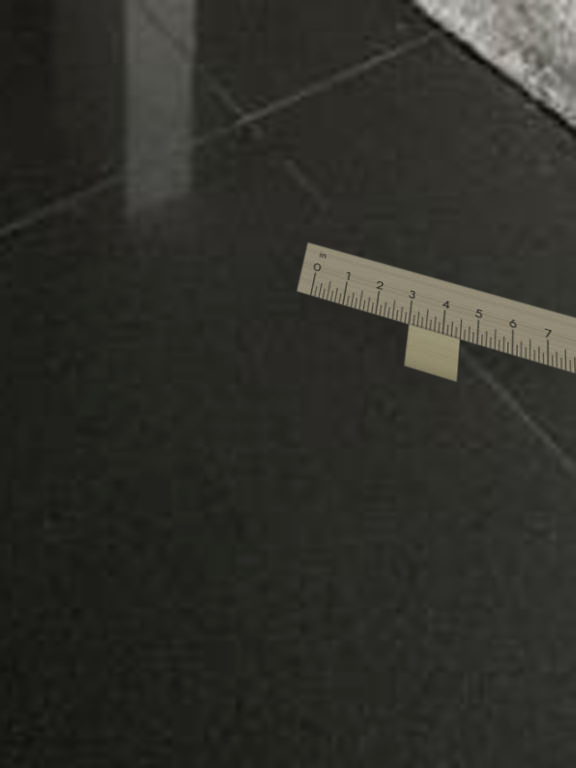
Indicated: value=1.5 unit=in
